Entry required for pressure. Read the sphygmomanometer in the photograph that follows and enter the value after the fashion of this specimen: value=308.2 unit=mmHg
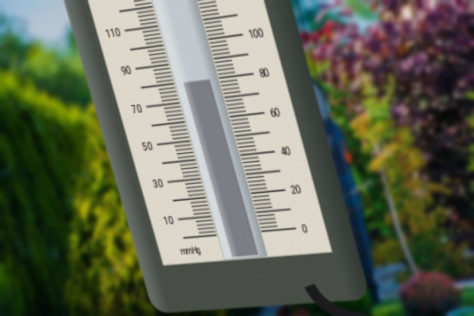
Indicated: value=80 unit=mmHg
